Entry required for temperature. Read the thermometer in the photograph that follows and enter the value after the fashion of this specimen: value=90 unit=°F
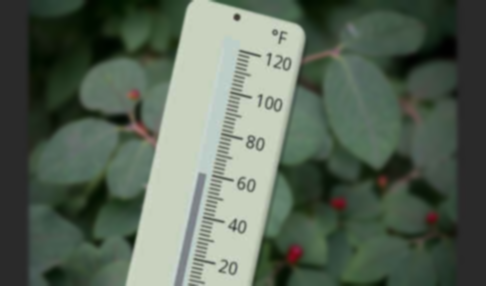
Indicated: value=60 unit=°F
